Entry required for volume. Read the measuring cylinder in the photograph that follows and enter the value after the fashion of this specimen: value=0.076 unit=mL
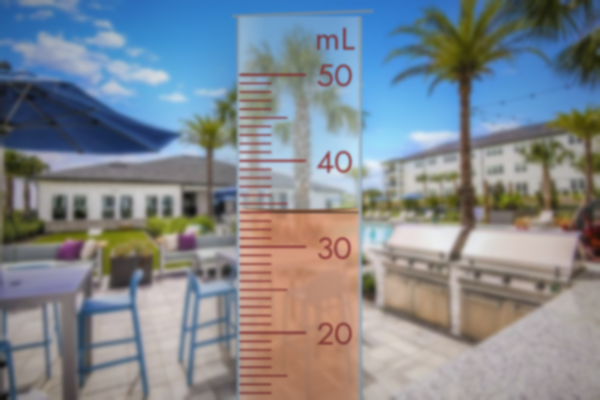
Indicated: value=34 unit=mL
